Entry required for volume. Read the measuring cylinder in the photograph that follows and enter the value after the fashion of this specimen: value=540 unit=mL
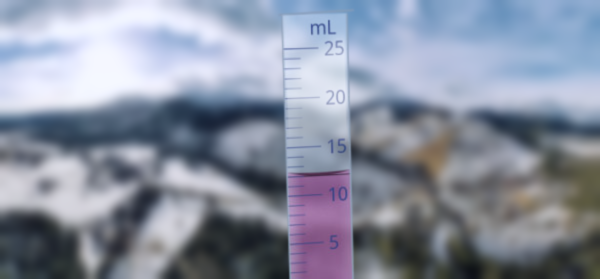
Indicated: value=12 unit=mL
